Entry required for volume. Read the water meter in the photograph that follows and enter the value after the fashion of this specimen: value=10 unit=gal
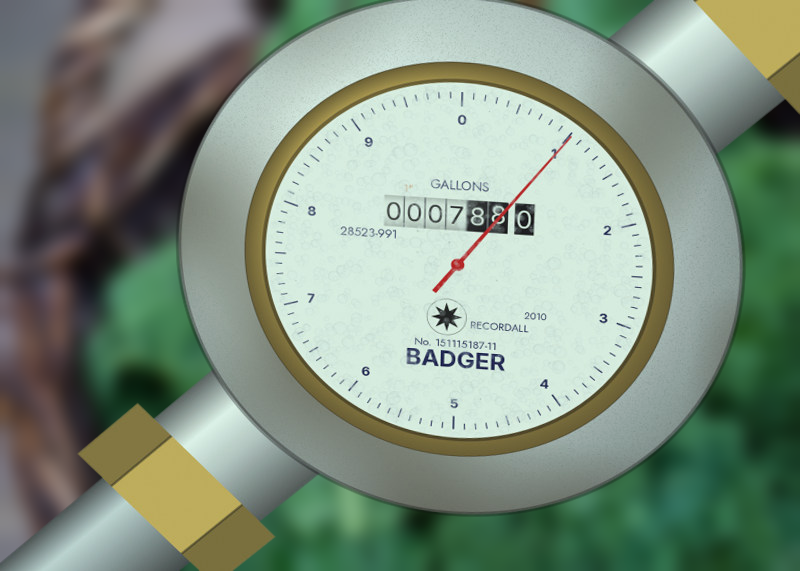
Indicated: value=7881.0 unit=gal
